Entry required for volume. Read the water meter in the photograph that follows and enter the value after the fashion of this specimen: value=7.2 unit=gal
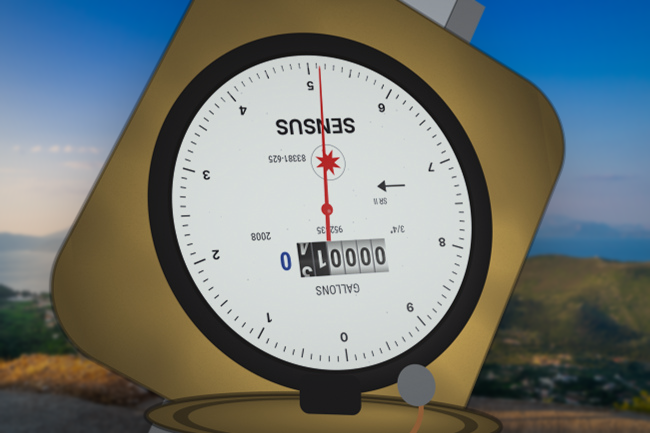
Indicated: value=135.1 unit=gal
